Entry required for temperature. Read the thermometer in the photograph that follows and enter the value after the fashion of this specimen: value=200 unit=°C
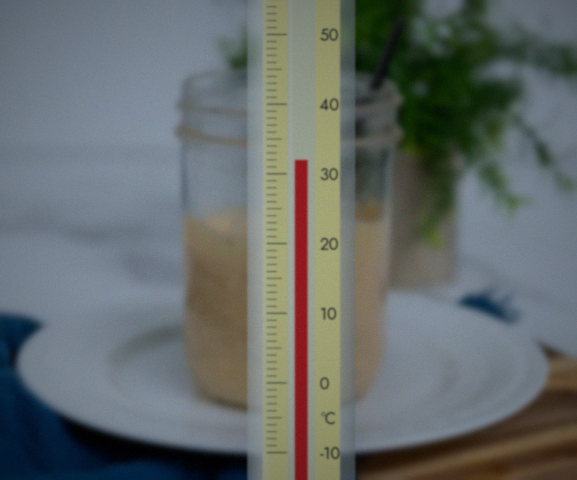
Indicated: value=32 unit=°C
